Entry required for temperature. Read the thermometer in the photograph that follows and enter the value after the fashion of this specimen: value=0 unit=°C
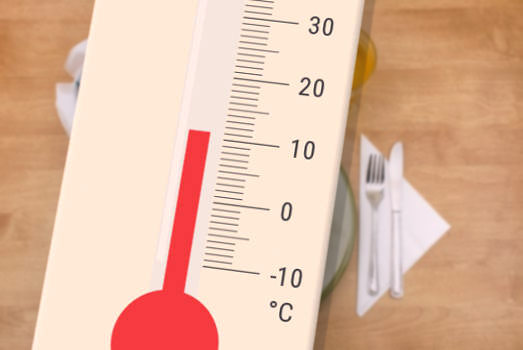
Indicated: value=11 unit=°C
